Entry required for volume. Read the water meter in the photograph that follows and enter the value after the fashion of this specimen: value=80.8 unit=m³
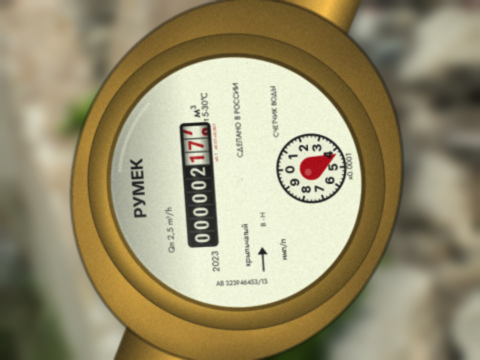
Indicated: value=2.1774 unit=m³
